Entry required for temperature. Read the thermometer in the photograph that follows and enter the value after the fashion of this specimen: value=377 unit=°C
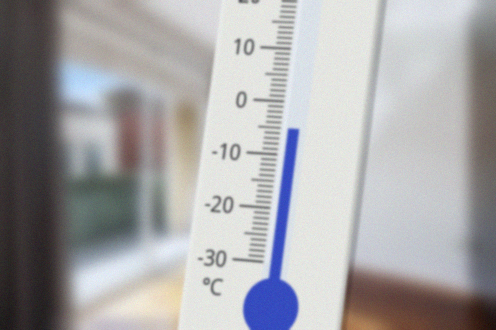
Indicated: value=-5 unit=°C
